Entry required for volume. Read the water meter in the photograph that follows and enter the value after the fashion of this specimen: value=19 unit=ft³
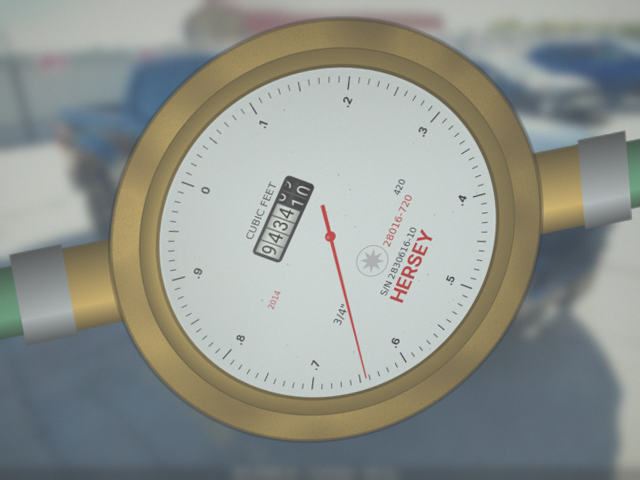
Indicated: value=943409.64 unit=ft³
